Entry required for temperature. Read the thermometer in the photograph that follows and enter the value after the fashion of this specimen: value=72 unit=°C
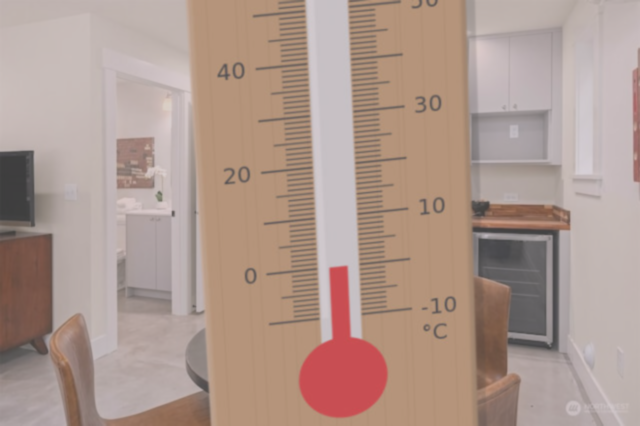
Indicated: value=0 unit=°C
